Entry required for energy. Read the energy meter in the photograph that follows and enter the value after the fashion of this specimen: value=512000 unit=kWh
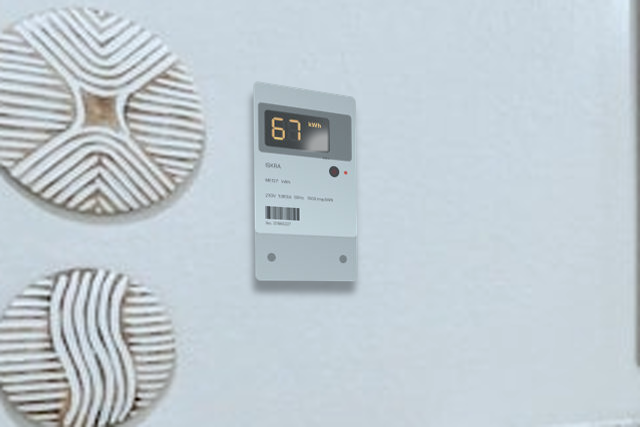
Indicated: value=67 unit=kWh
